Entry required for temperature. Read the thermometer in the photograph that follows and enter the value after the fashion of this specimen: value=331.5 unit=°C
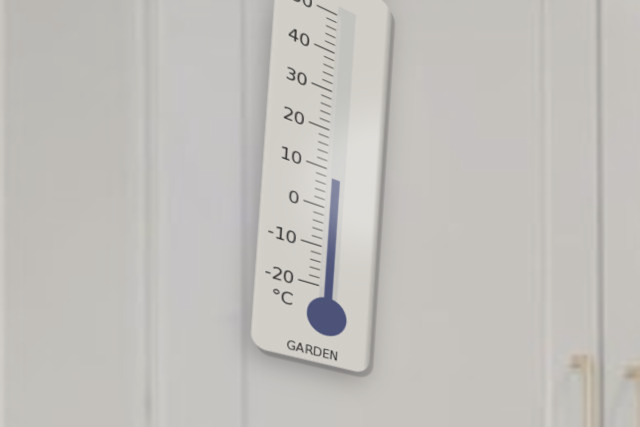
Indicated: value=8 unit=°C
